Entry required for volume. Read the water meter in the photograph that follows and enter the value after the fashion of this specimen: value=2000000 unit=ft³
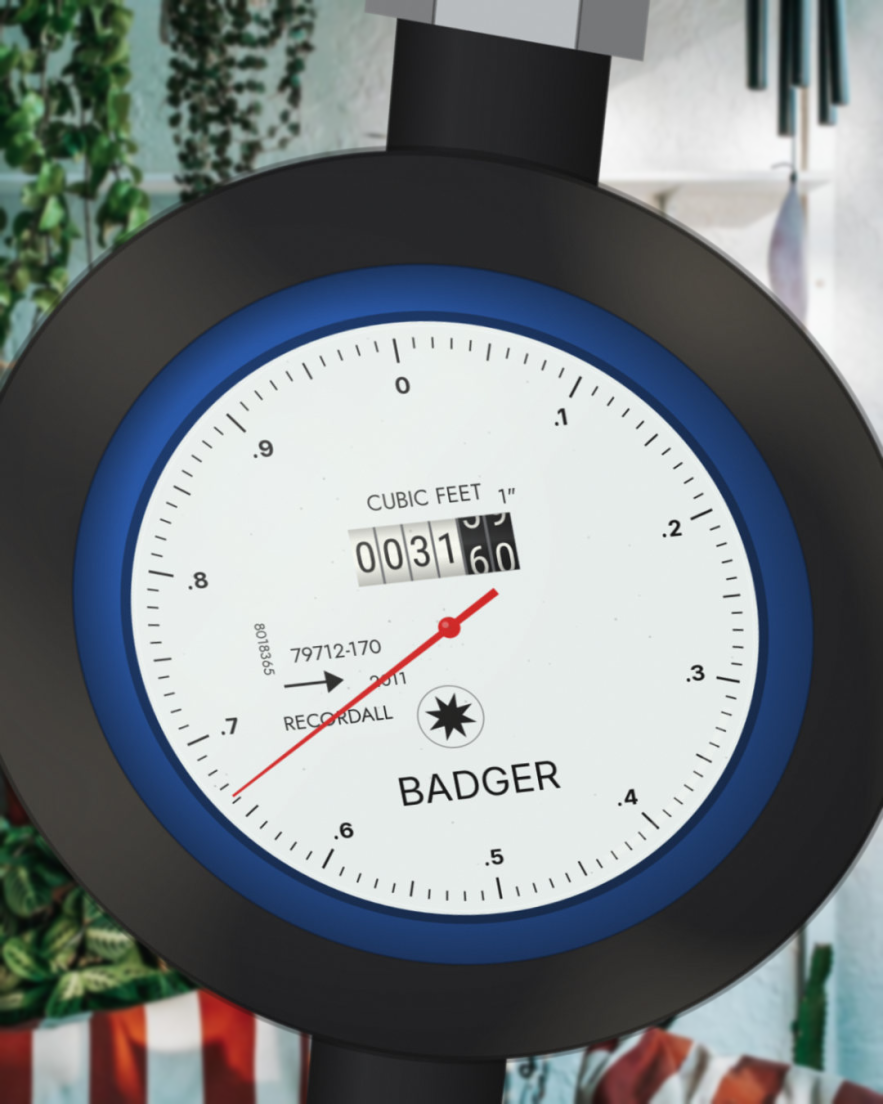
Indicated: value=3159.66 unit=ft³
